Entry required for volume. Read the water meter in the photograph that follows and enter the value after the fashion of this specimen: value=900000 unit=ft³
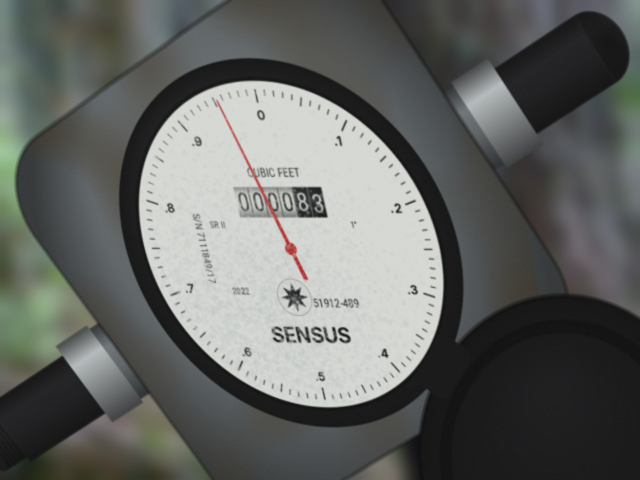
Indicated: value=82.95 unit=ft³
